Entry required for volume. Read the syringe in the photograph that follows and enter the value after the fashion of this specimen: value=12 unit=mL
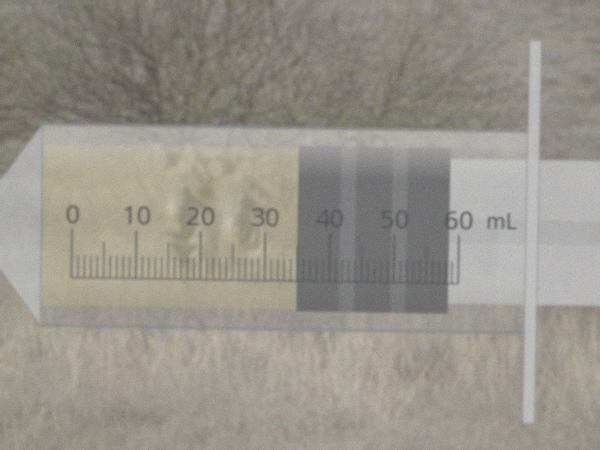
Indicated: value=35 unit=mL
